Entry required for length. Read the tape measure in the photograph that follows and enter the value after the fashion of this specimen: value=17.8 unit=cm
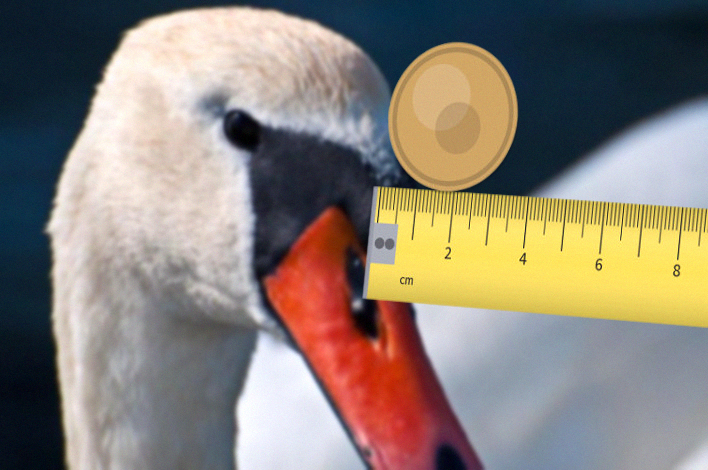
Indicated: value=3.5 unit=cm
